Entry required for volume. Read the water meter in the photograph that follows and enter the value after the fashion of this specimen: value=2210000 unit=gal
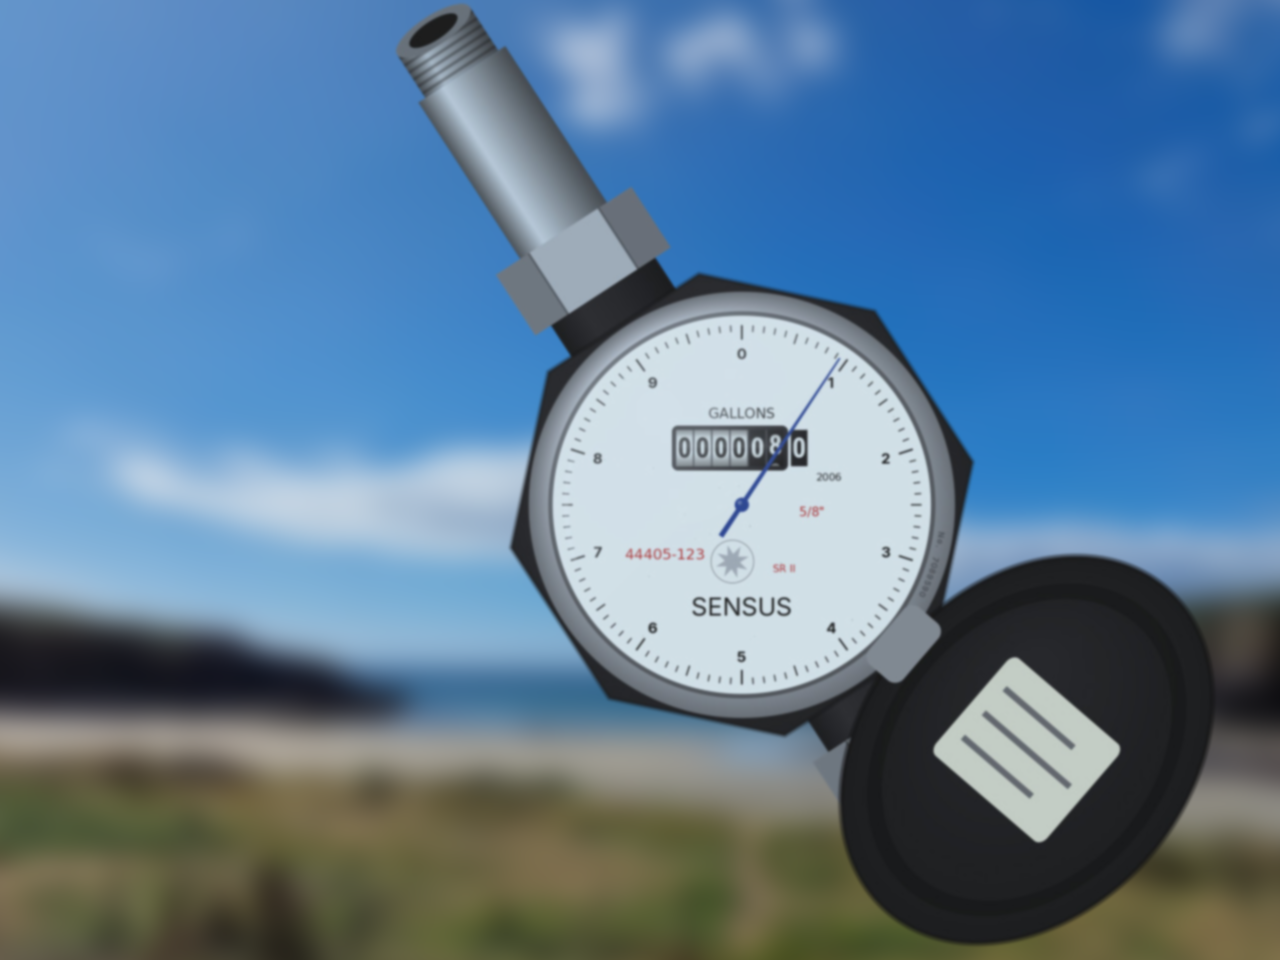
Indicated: value=80.9 unit=gal
